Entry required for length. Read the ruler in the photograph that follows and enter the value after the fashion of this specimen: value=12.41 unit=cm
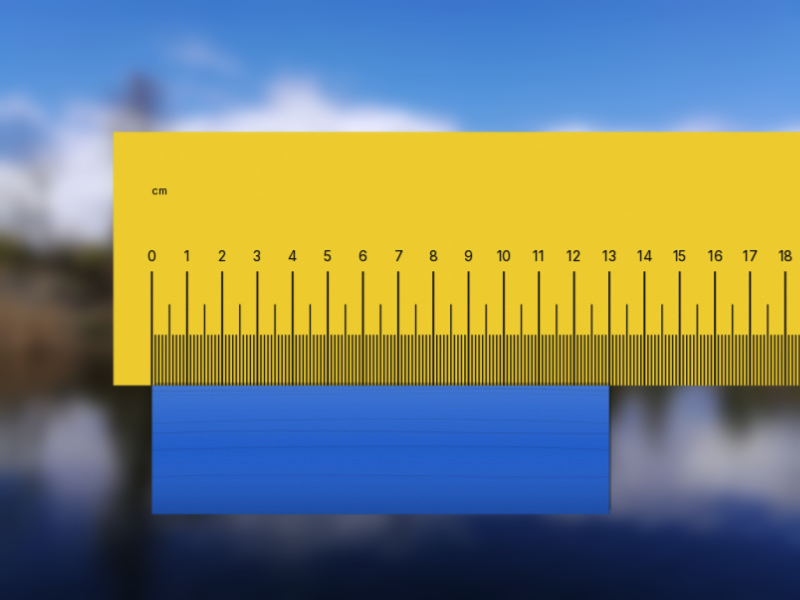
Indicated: value=13 unit=cm
